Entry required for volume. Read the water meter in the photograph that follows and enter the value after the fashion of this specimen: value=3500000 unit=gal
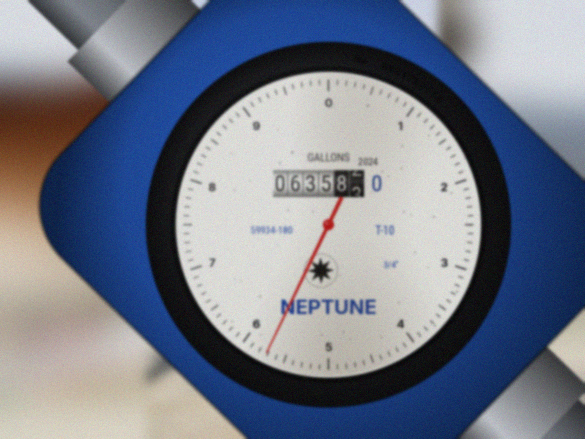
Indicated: value=635825.7 unit=gal
